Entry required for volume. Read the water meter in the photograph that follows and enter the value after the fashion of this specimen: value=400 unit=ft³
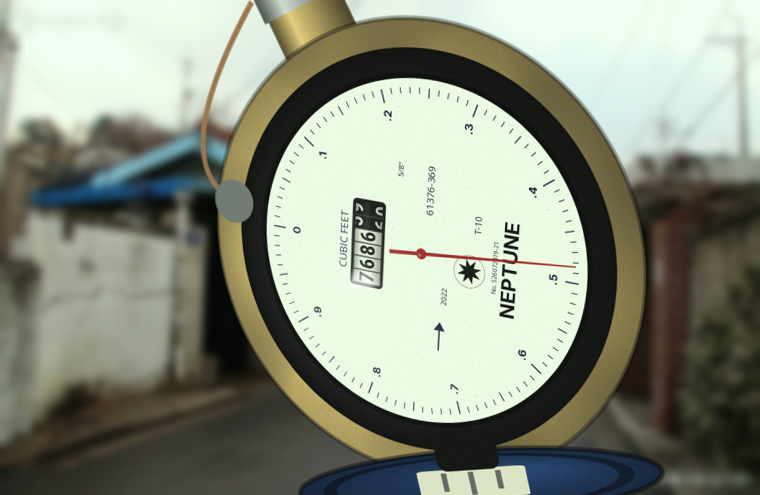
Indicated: value=768659.48 unit=ft³
